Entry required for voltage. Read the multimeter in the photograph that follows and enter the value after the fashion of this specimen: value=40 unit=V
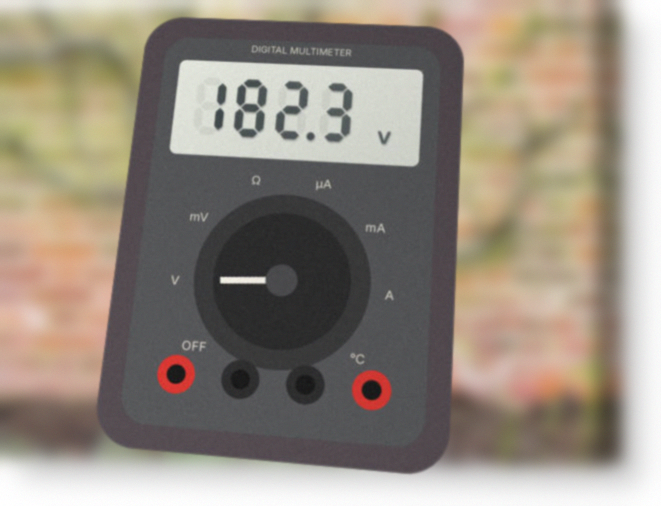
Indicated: value=182.3 unit=V
